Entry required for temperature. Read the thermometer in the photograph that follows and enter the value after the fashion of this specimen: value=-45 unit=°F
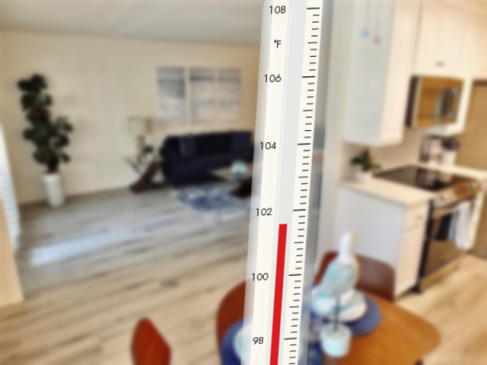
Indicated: value=101.6 unit=°F
